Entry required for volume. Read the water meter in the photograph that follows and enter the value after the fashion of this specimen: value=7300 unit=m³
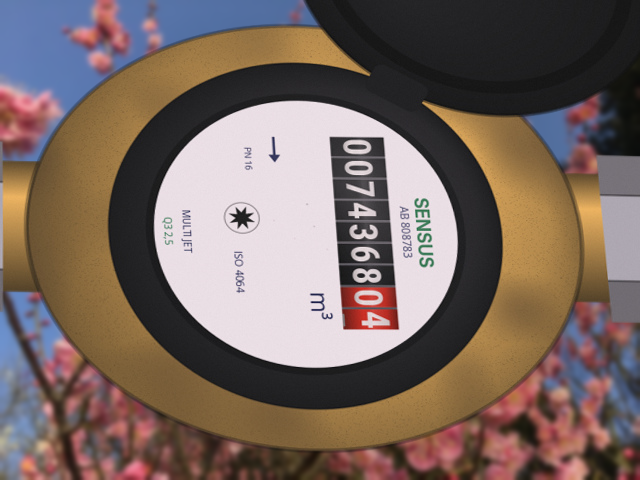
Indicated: value=74368.04 unit=m³
